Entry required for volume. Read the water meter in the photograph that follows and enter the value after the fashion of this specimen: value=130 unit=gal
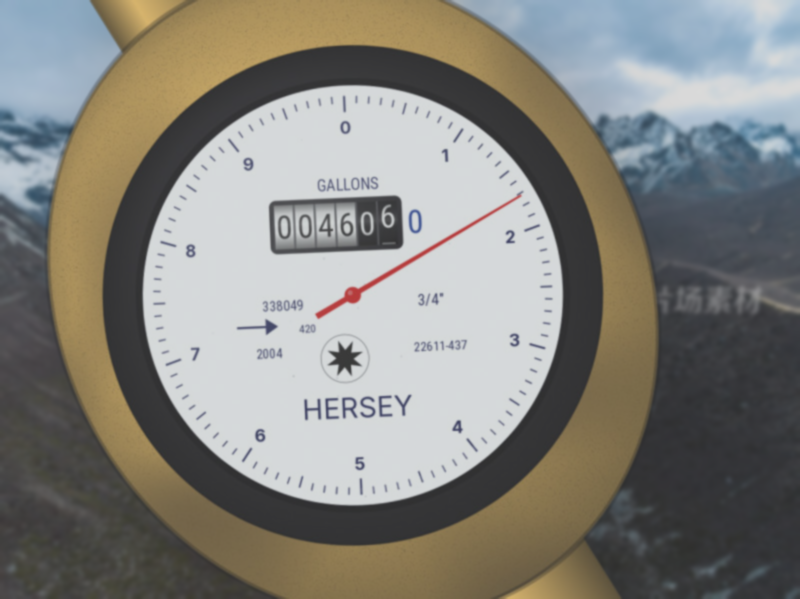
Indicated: value=46061.7 unit=gal
